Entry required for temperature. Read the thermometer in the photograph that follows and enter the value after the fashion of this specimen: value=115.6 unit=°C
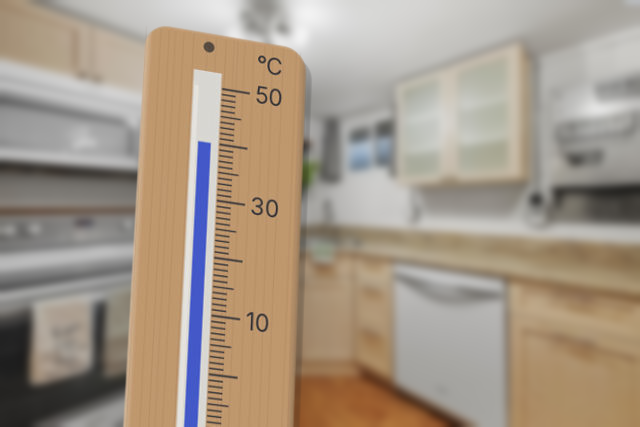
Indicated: value=40 unit=°C
